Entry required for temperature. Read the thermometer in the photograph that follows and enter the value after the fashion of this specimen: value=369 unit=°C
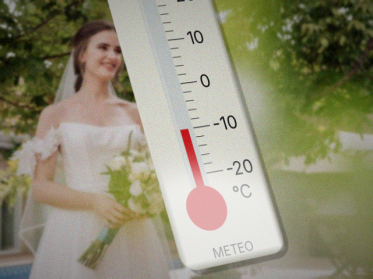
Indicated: value=-10 unit=°C
